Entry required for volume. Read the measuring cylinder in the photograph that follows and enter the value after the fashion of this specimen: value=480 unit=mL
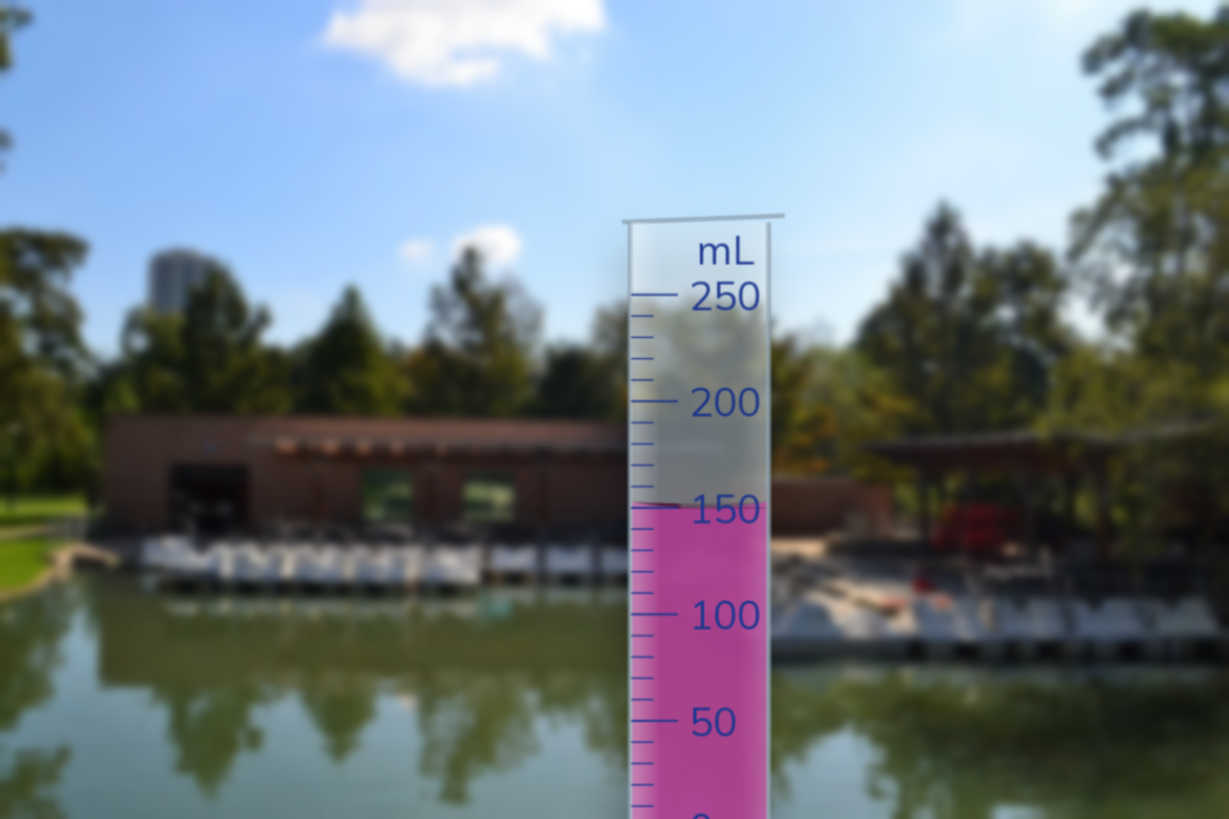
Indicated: value=150 unit=mL
